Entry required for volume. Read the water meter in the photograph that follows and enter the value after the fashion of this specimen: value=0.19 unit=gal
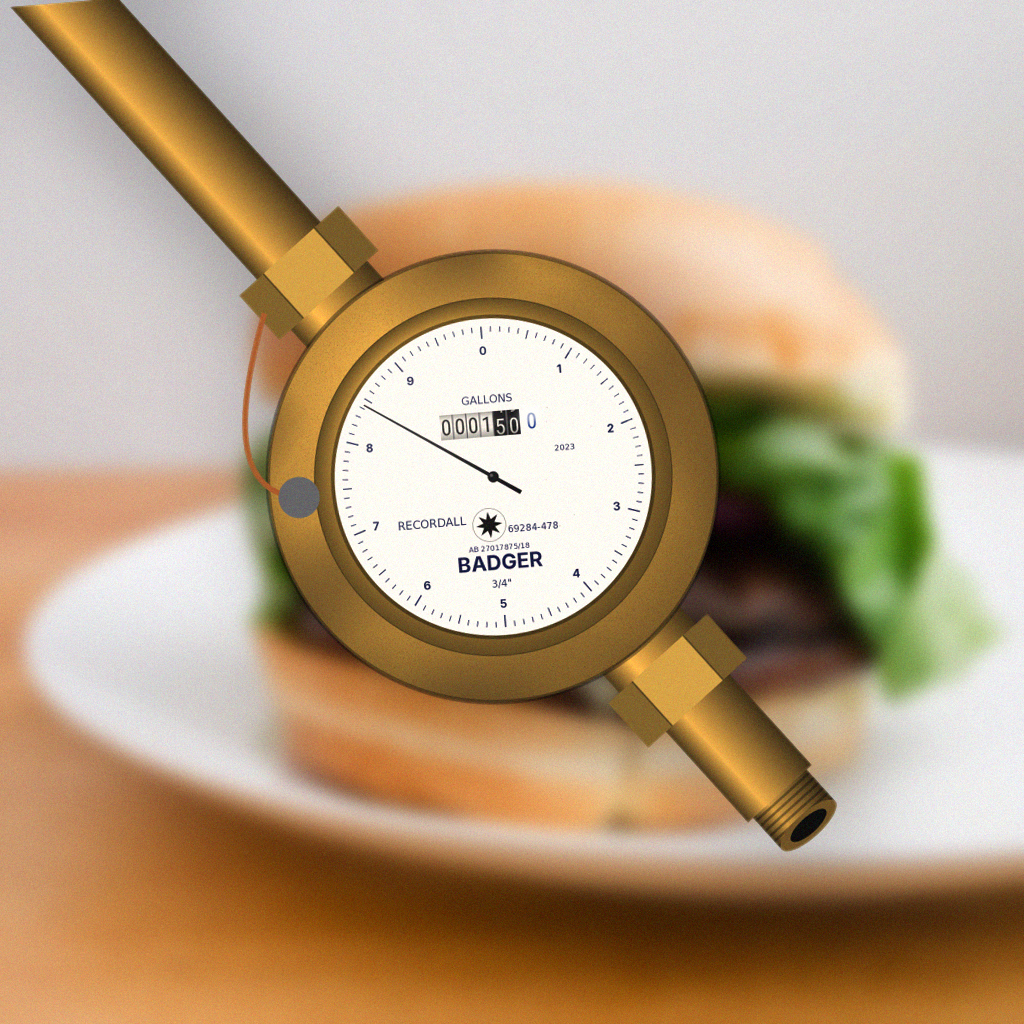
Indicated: value=1498.4 unit=gal
